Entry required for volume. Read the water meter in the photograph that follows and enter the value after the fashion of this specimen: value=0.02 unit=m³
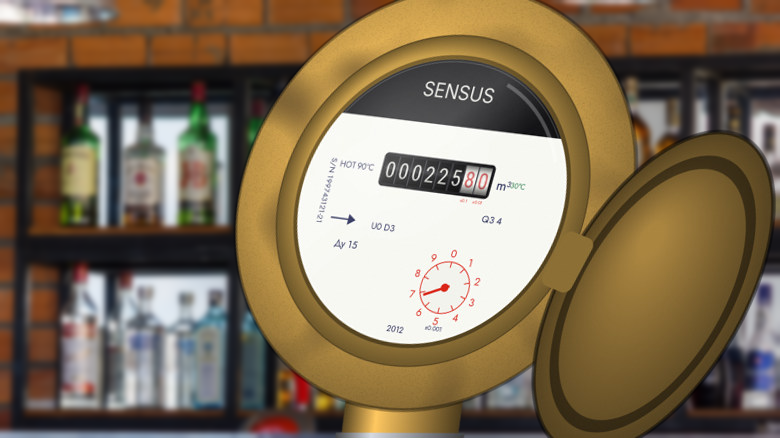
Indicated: value=225.806 unit=m³
